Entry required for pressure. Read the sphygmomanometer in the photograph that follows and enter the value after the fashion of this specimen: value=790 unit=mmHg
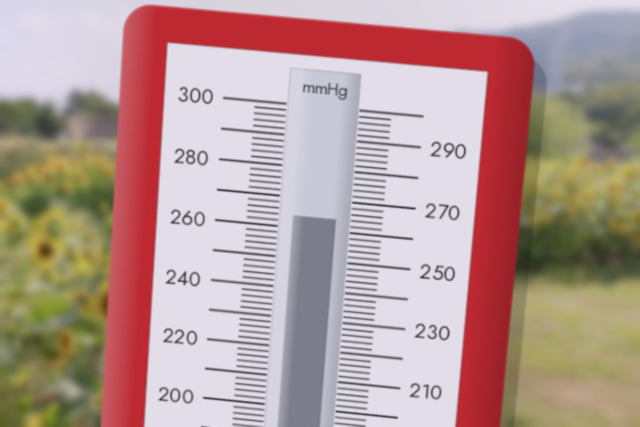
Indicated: value=264 unit=mmHg
